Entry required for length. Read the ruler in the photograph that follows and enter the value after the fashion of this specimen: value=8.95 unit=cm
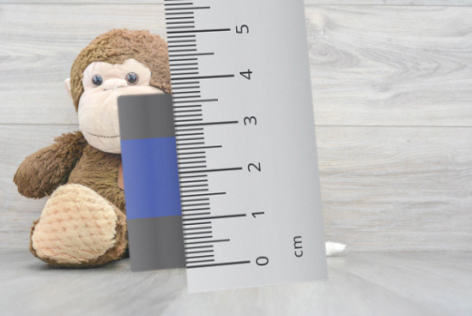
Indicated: value=3.7 unit=cm
